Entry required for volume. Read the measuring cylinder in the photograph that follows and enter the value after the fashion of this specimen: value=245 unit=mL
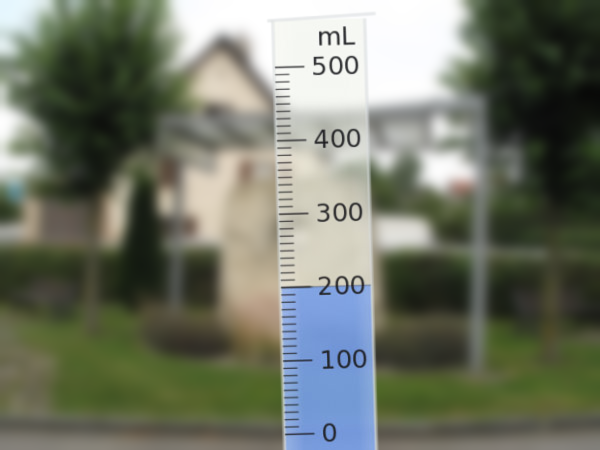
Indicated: value=200 unit=mL
